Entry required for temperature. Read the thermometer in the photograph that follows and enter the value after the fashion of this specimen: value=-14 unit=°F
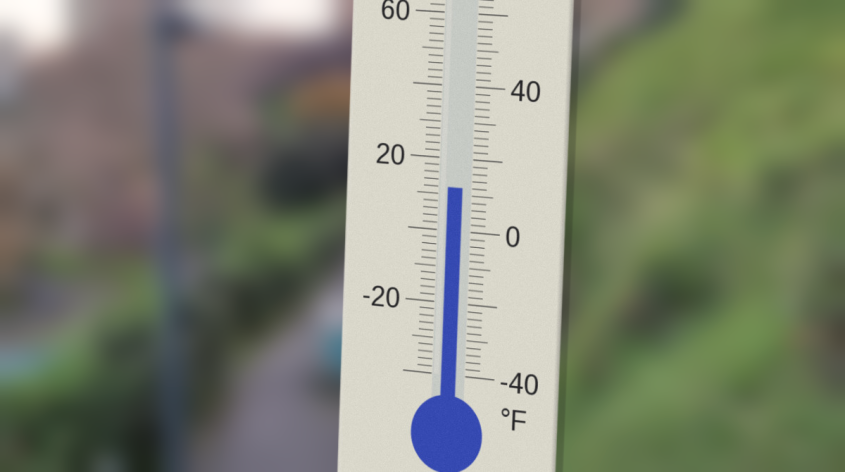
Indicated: value=12 unit=°F
